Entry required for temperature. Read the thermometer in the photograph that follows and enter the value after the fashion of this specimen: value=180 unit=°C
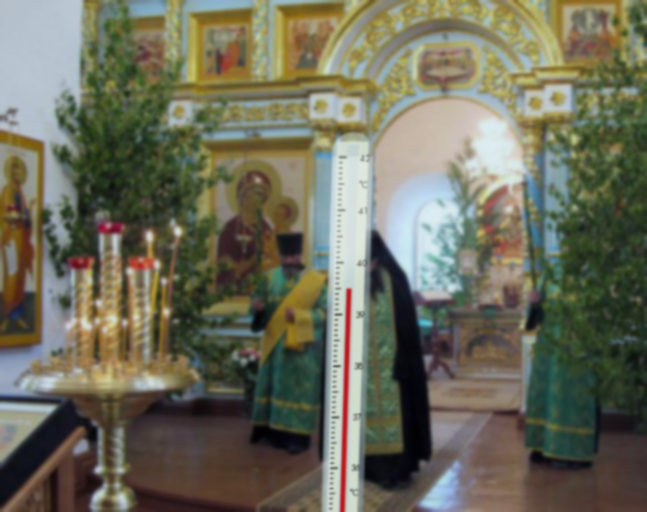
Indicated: value=39.5 unit=°C
